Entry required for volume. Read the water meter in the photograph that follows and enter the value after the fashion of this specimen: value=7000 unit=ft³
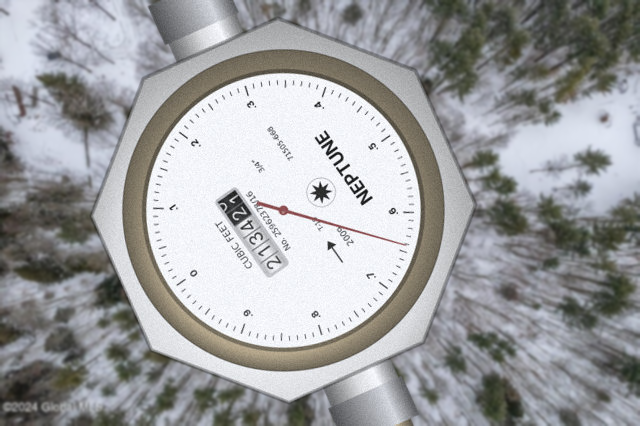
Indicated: value=213420.64 unit=ft³
